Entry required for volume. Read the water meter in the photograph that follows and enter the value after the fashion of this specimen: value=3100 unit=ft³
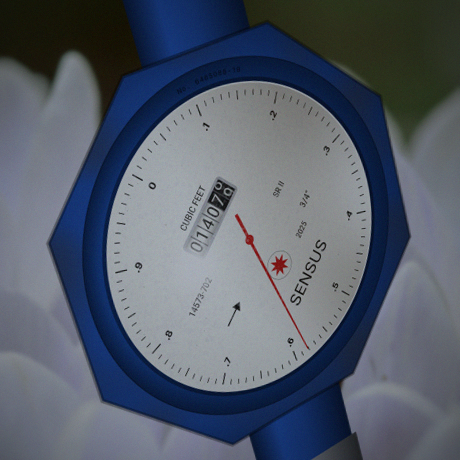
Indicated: value=14078.58 unit=ft³
